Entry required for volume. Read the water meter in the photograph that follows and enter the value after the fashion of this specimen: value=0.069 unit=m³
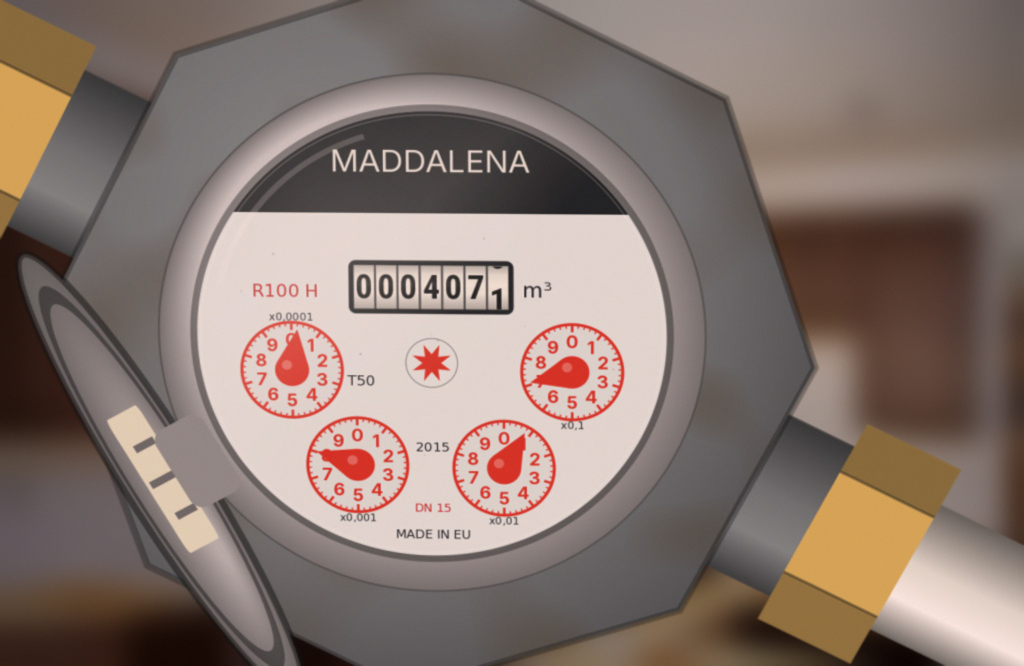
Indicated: value=4070.7080 unit=m³
